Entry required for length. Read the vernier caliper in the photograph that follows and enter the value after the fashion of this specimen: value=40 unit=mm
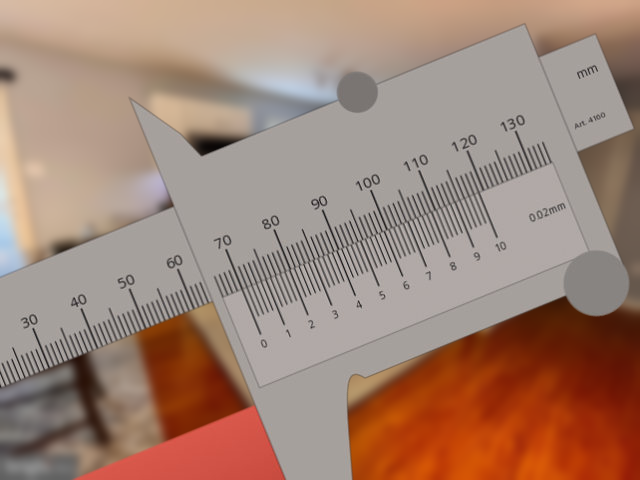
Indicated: value=70.0 unit=mm
